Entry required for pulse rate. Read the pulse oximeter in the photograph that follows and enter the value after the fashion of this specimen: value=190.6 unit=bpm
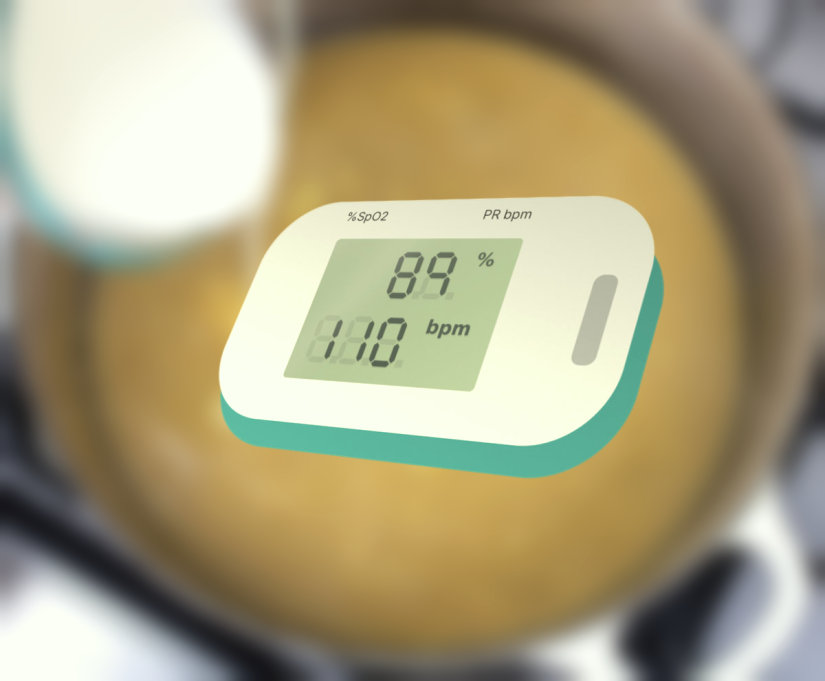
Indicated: value=110 unit=bpm
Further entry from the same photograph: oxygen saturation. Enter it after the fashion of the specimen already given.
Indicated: value=89 unit=%
